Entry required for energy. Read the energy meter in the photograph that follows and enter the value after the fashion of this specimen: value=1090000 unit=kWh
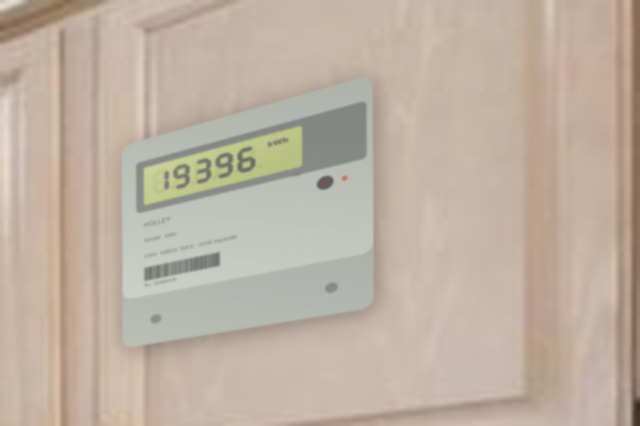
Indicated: value=19396 unit=kWh
